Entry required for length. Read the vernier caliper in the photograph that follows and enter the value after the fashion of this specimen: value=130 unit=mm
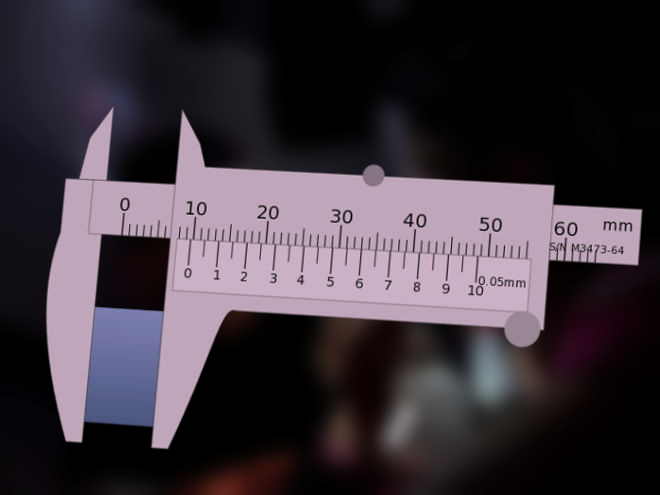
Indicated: value=9.6 unit=mm
